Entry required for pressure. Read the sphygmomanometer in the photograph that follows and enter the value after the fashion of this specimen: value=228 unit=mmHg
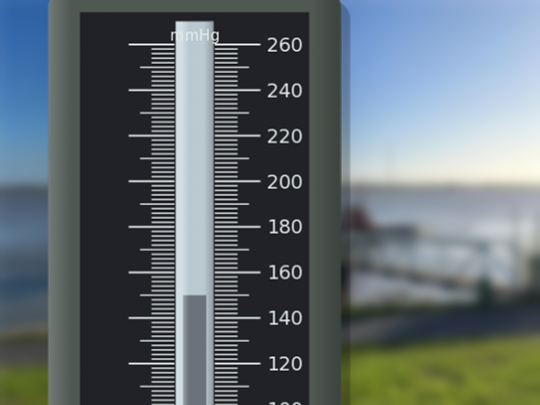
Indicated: value=150 unit=mmHg
